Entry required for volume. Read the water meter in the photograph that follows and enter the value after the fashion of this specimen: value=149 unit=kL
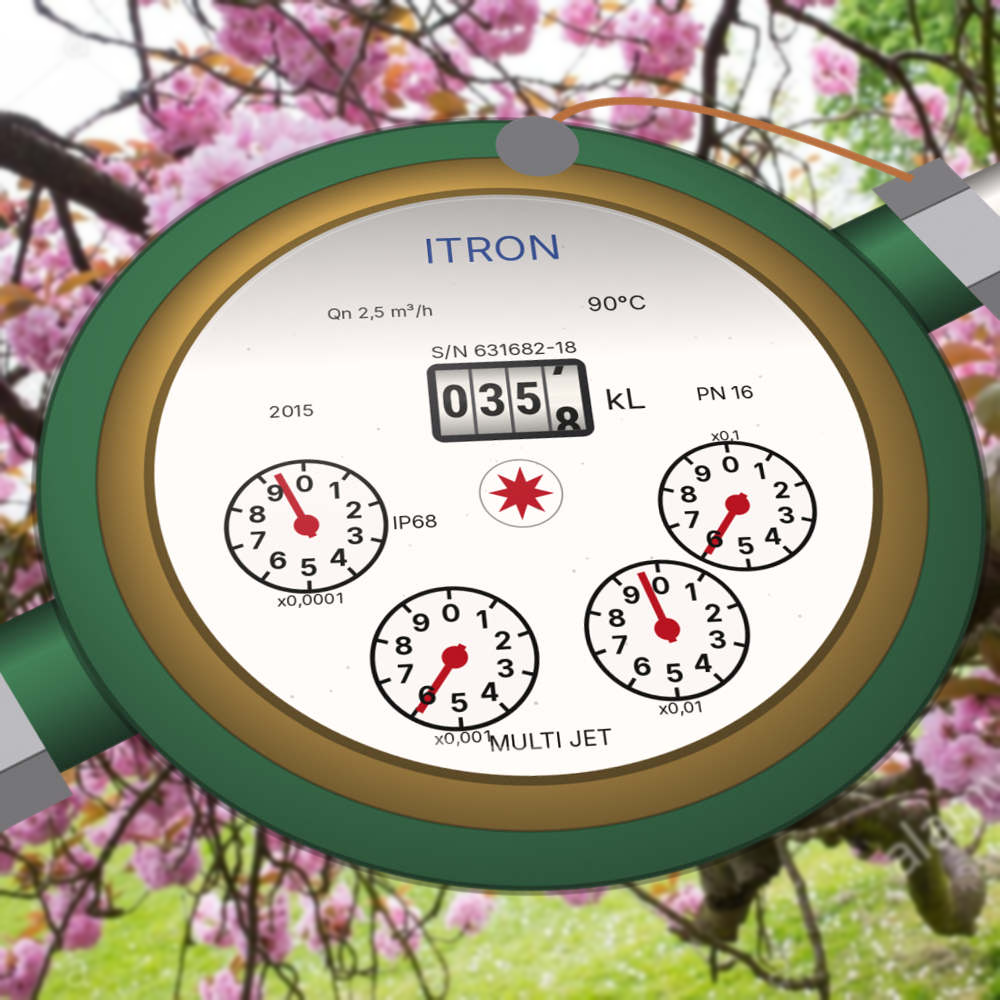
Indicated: value=357.5959 unit=kL
